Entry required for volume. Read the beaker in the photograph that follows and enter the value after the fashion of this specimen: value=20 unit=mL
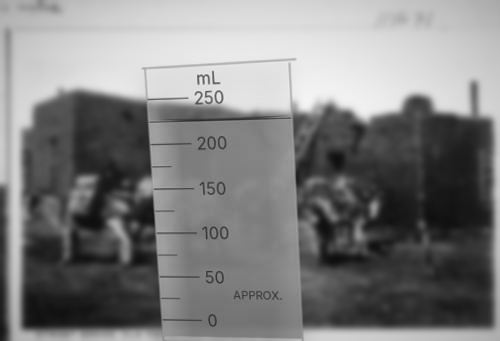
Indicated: value=225 unit=mL
